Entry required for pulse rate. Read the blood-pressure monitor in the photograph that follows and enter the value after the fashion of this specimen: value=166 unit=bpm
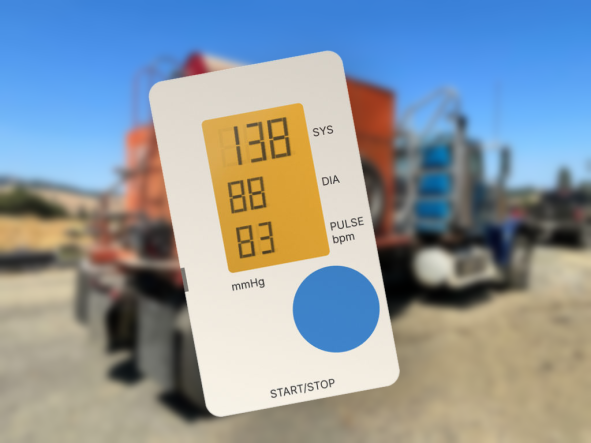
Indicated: value=83 unit=bpm
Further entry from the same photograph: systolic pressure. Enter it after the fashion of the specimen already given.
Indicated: value=138 unit=mmHg
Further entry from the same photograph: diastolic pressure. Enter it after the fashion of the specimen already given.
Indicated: value=88 unit=mmHg
